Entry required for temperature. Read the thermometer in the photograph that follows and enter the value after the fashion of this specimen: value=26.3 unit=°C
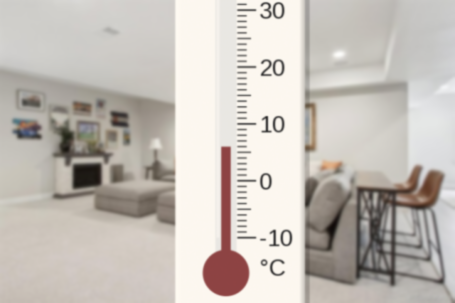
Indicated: value=6 unit=°C
